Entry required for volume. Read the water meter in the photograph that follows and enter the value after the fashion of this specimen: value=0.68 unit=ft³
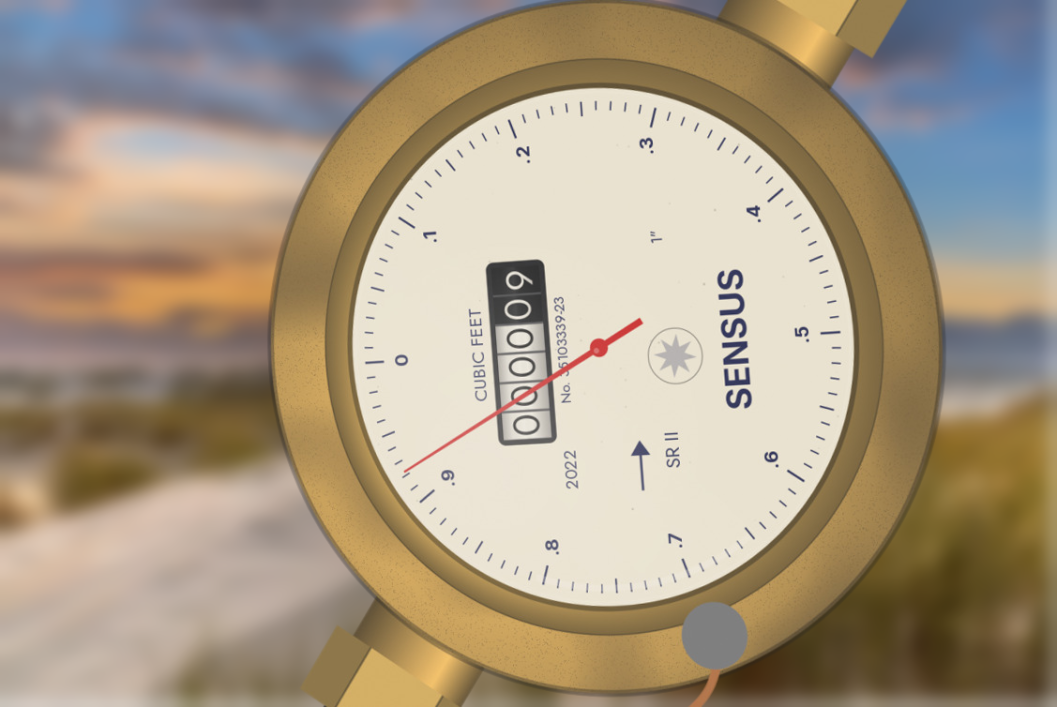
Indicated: value=8.92 unit=ft³
